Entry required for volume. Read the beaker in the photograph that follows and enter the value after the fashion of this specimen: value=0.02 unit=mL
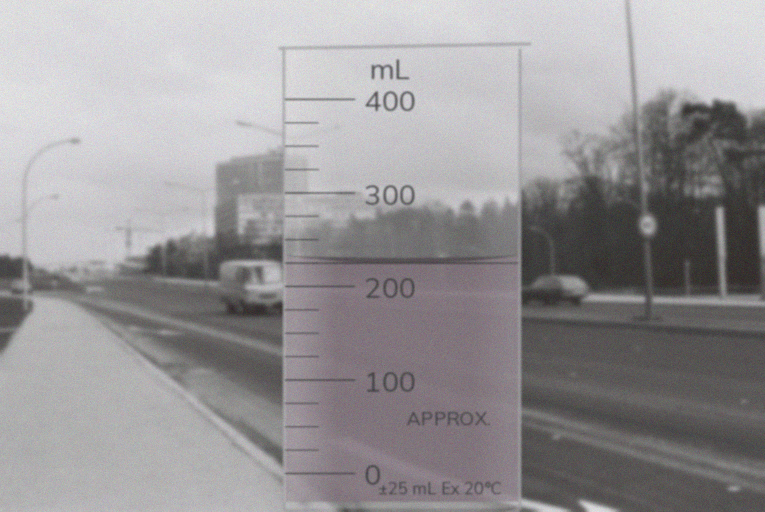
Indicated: value=225 unit=mL
